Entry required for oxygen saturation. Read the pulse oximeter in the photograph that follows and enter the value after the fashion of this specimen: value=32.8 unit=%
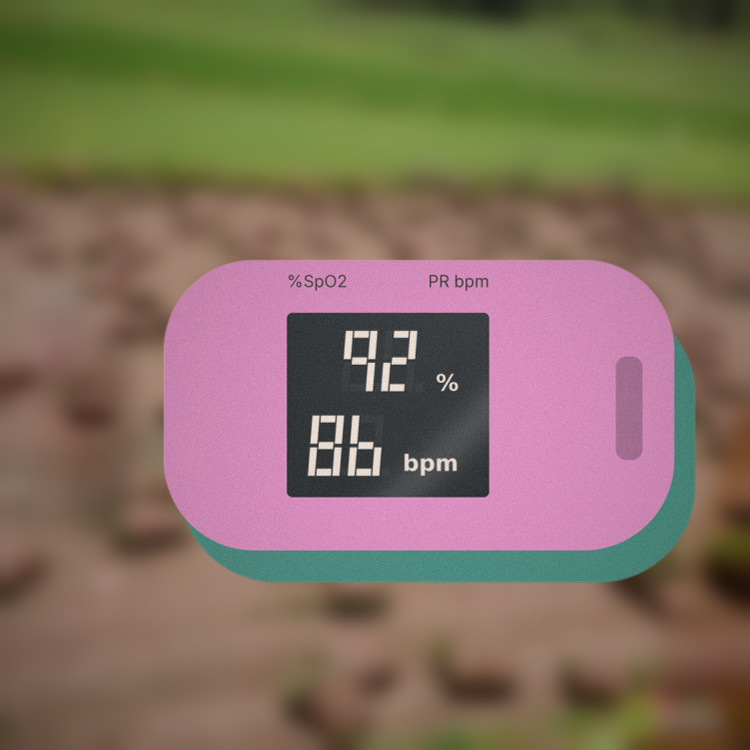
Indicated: value=92 unit=%
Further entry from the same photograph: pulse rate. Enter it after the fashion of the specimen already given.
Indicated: value=86 unit=bpm
